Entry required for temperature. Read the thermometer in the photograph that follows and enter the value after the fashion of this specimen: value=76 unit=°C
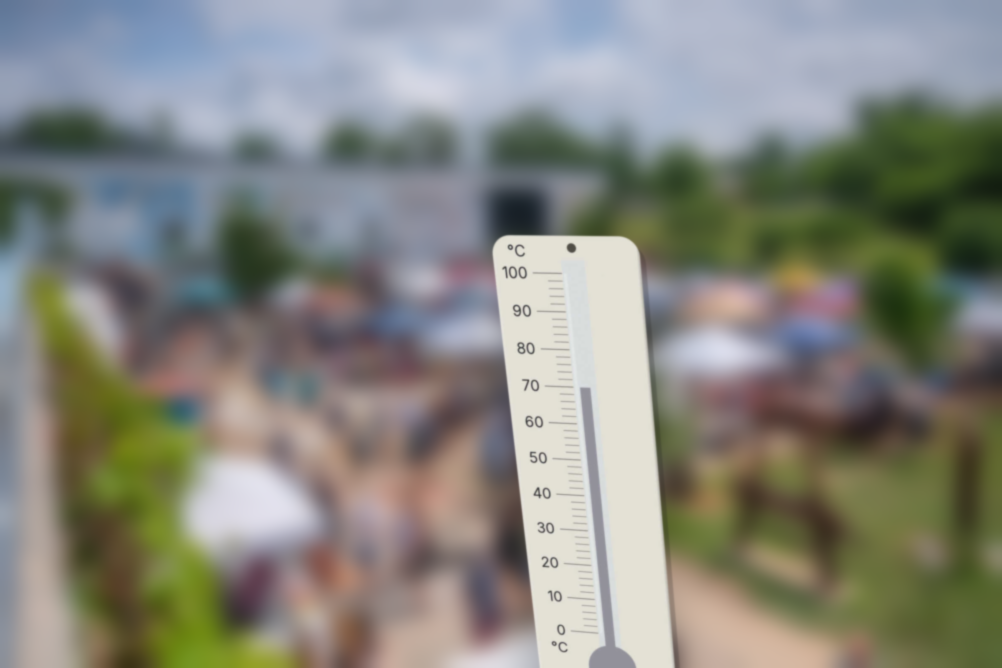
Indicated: value=70 unit=°C
